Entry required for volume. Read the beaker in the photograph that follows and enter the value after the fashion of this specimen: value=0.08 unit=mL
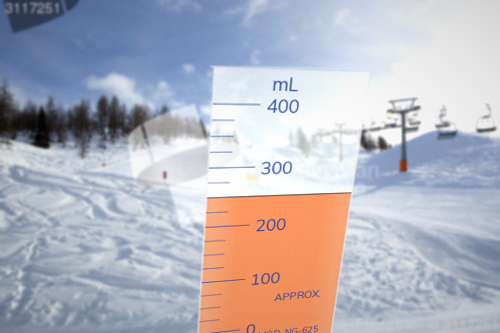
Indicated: value=250 unit=mL
